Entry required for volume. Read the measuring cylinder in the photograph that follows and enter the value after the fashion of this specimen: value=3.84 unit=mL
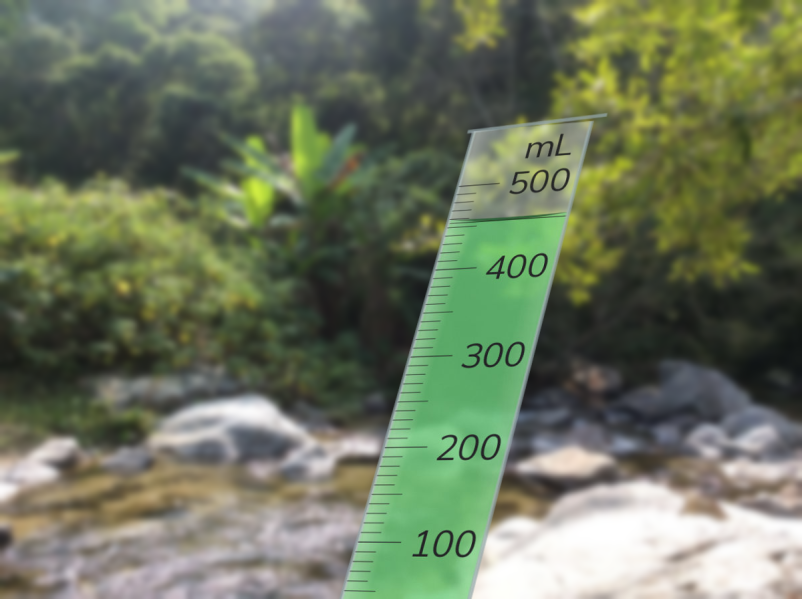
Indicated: value=455 unit=mL
